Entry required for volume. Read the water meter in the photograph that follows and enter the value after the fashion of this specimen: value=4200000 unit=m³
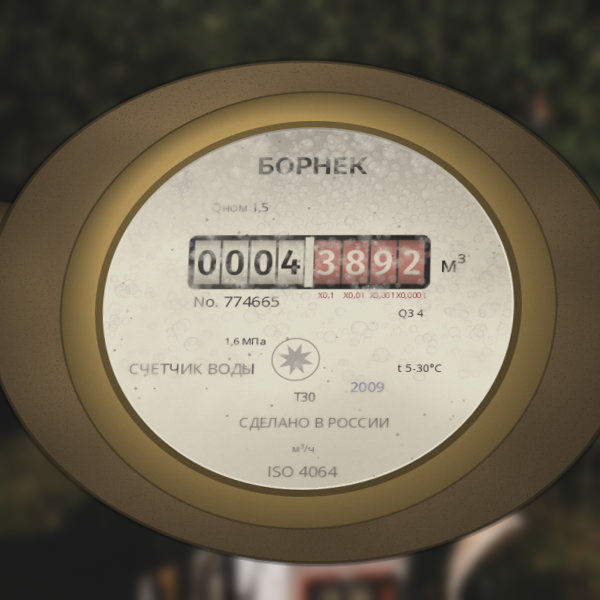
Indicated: value=4.3892 unit=m³
